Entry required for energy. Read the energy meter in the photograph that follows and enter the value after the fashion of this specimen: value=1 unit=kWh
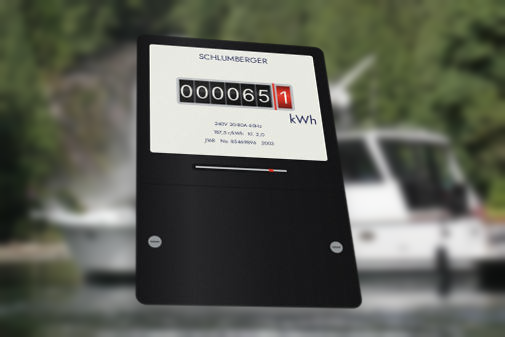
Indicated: value=65.1 unit=kWh
